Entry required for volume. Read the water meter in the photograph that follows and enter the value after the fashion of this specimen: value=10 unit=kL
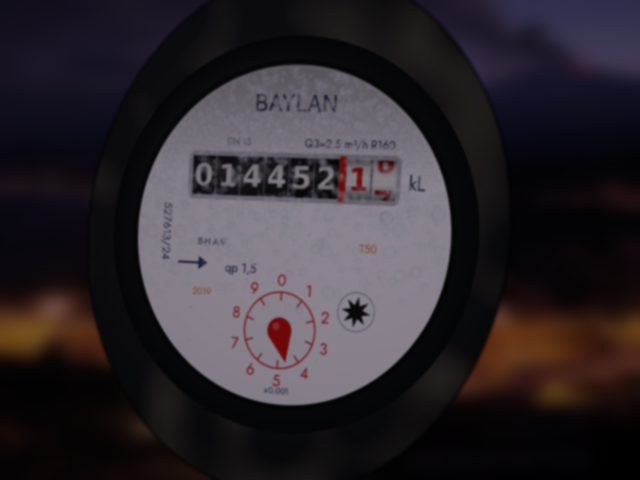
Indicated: value=14452.164 unit=kL
